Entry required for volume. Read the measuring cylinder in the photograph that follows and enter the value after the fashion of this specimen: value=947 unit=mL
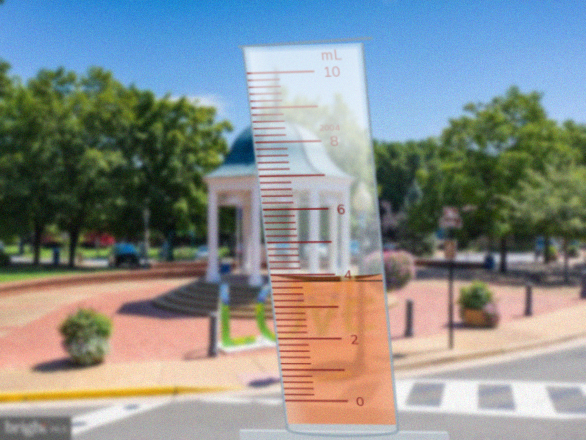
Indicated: value=3.8 unit=mL
